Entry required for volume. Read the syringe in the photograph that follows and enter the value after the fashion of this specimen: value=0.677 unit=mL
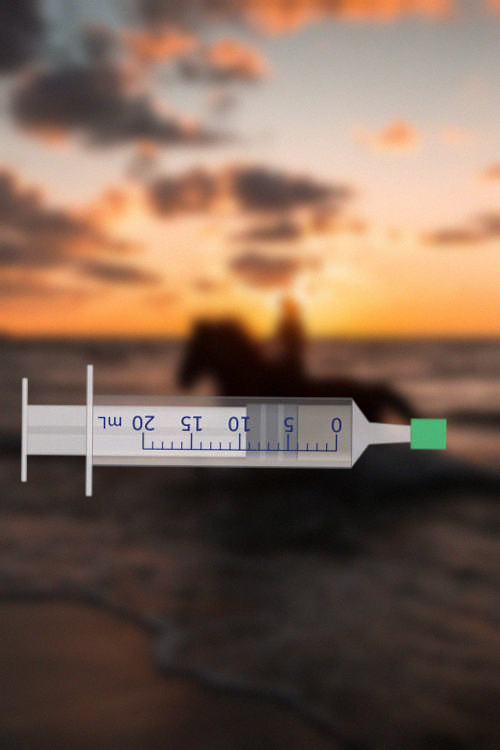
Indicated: value=4 unit=mL
